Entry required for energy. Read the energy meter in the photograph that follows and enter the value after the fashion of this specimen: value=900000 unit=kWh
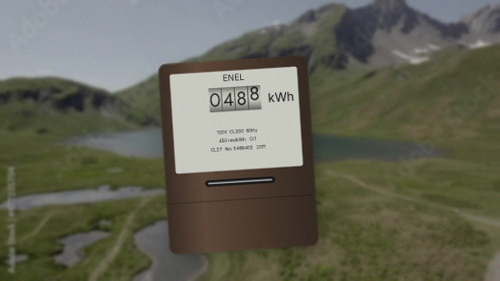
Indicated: value=488 unit=kWh
